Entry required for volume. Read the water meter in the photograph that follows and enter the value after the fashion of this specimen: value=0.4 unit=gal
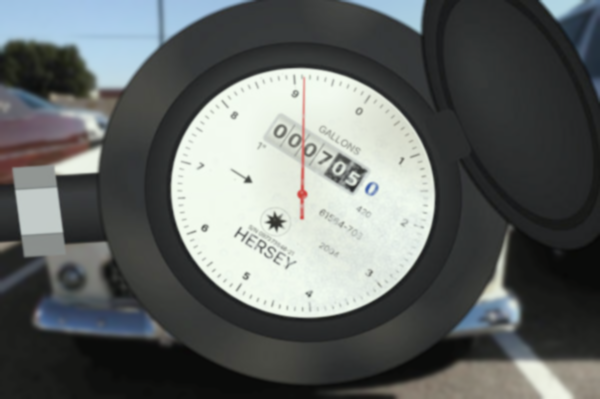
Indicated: value=7049.1 unit=gal
